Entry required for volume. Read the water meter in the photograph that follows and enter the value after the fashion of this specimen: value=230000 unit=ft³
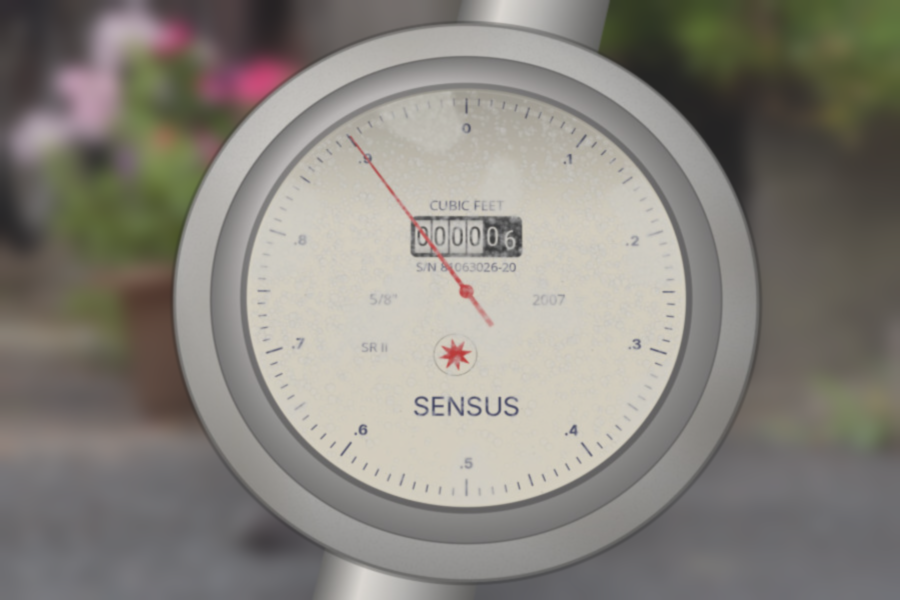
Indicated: value=5.90 unit=ft³
